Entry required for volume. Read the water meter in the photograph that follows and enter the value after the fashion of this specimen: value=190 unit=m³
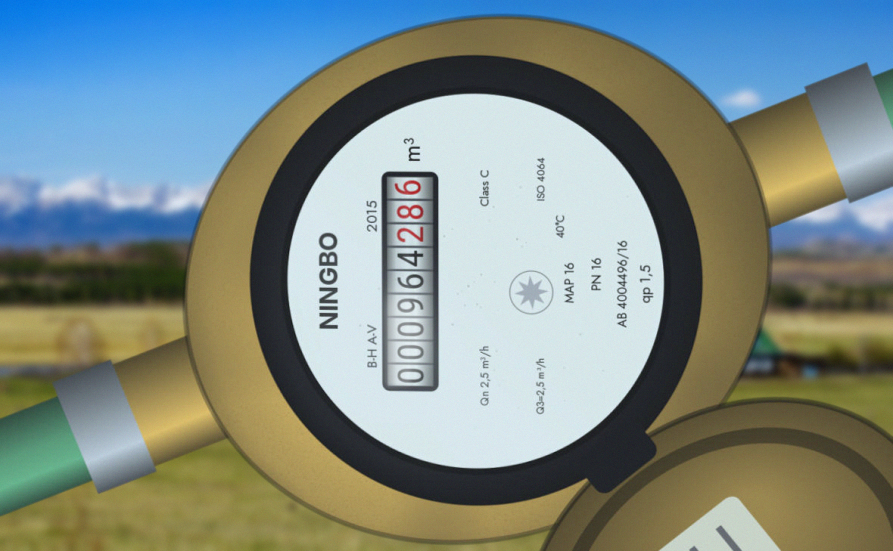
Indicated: value=964.286 unit=m³
